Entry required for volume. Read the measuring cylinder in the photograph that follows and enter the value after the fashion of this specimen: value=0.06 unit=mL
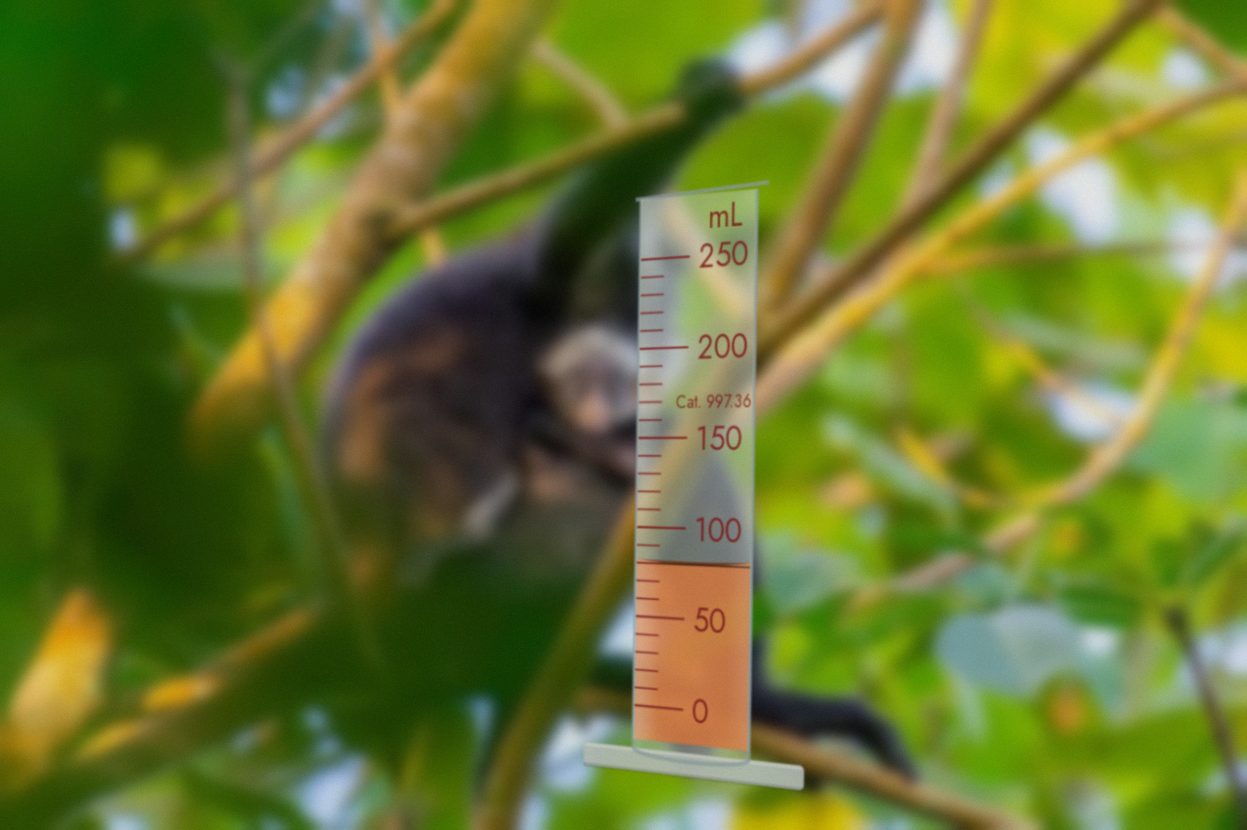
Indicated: value=80 unit=mL
